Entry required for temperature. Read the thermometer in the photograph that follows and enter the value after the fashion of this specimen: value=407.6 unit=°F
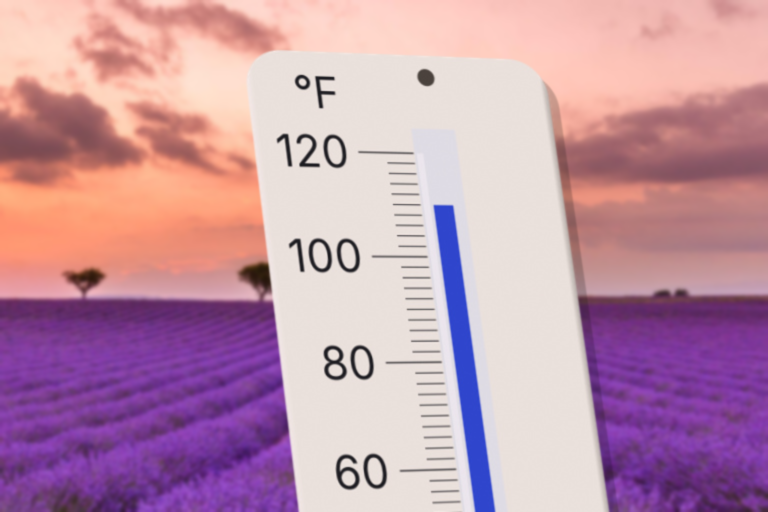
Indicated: value=110 unit=°F
